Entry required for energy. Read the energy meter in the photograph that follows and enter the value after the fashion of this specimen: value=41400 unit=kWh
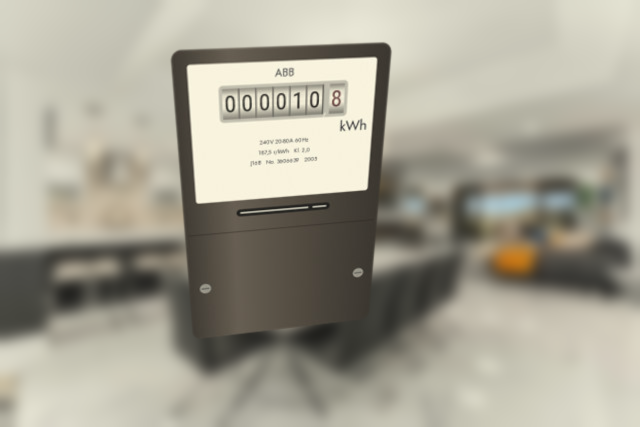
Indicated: value=10.8 unit=kWh
